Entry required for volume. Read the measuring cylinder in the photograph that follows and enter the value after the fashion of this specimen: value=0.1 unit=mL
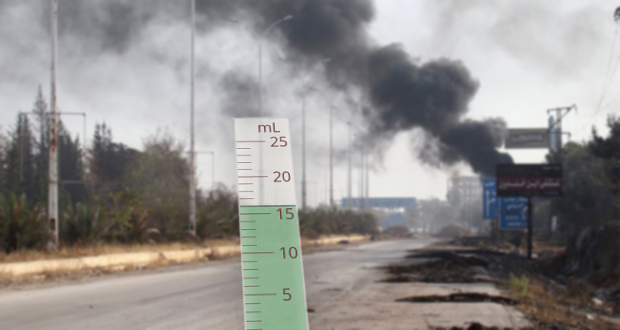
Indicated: value=16 unit=mL
